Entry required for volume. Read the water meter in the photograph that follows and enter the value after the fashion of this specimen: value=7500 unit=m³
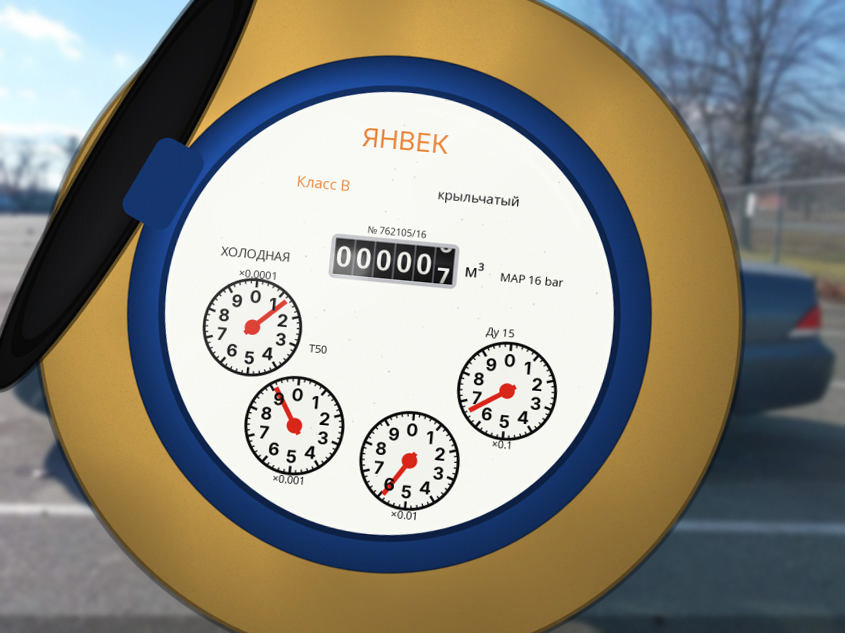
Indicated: value=6.6591 unit=m³
